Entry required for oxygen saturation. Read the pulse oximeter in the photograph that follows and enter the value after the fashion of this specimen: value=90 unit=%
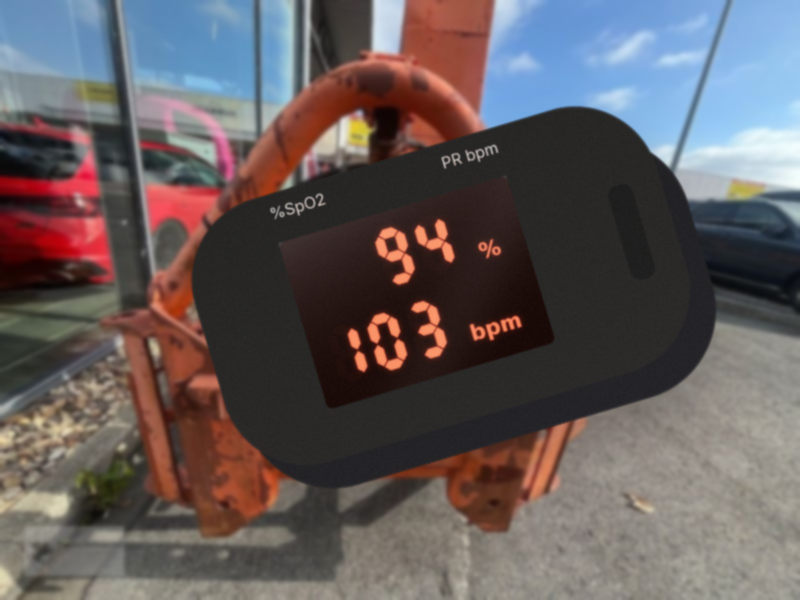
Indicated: value=94 unit=%
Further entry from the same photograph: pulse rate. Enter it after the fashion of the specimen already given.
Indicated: value=103 unit=bpm
